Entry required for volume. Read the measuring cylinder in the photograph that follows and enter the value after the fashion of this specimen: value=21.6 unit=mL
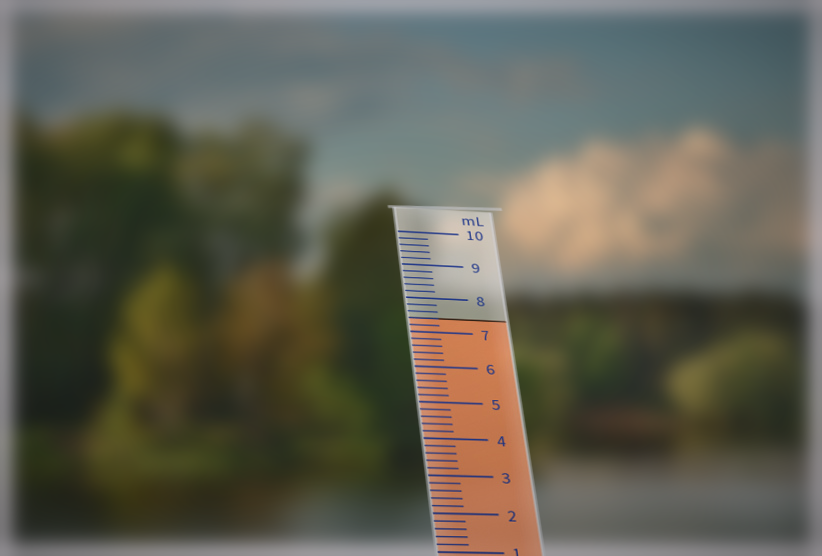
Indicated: value=7.4 unit=mL
